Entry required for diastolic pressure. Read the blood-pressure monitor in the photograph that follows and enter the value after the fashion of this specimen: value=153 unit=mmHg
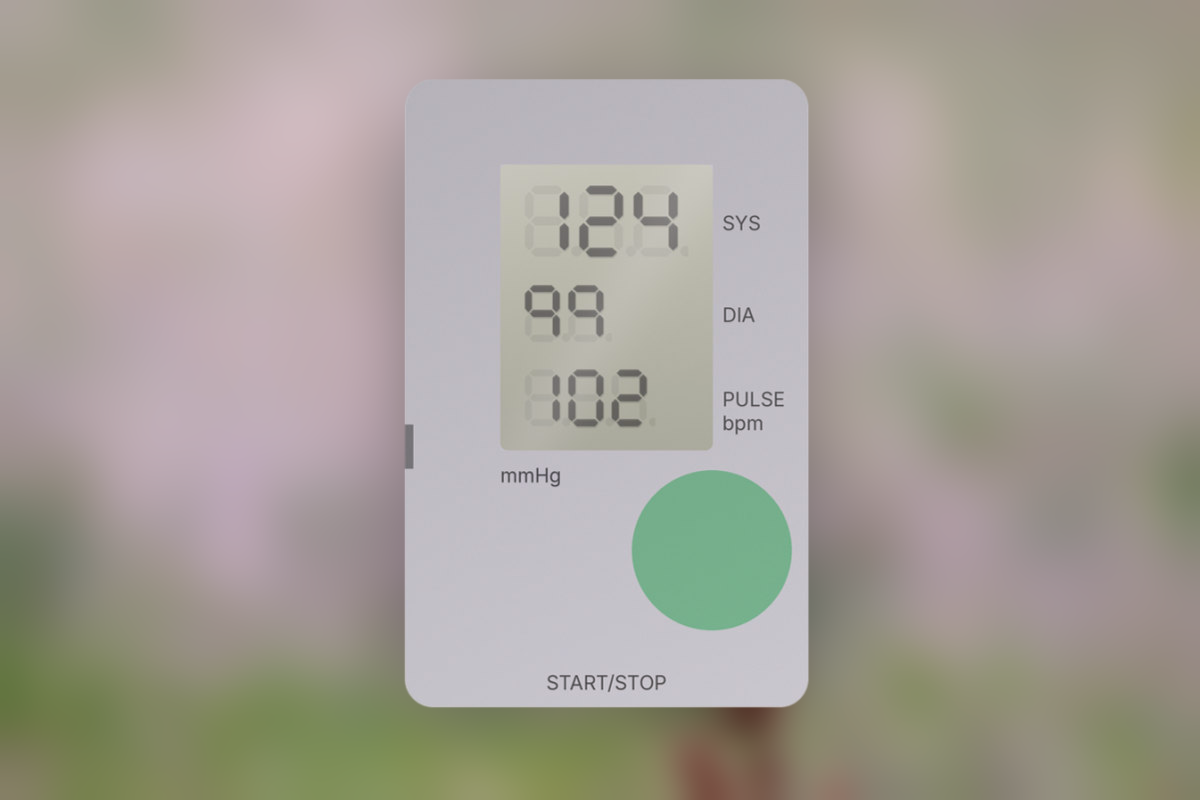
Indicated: value=99 unit=mmHg
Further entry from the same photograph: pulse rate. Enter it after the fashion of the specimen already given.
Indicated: value=102 unit=bpm
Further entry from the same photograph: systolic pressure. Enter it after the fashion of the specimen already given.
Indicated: value=124 unit=mmHg
